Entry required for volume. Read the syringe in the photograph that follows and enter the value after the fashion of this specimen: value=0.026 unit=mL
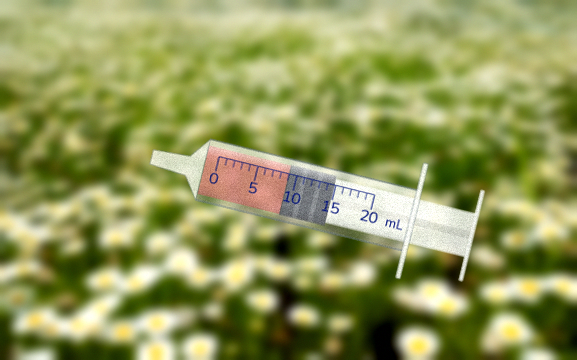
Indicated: value=9 unit=mL
